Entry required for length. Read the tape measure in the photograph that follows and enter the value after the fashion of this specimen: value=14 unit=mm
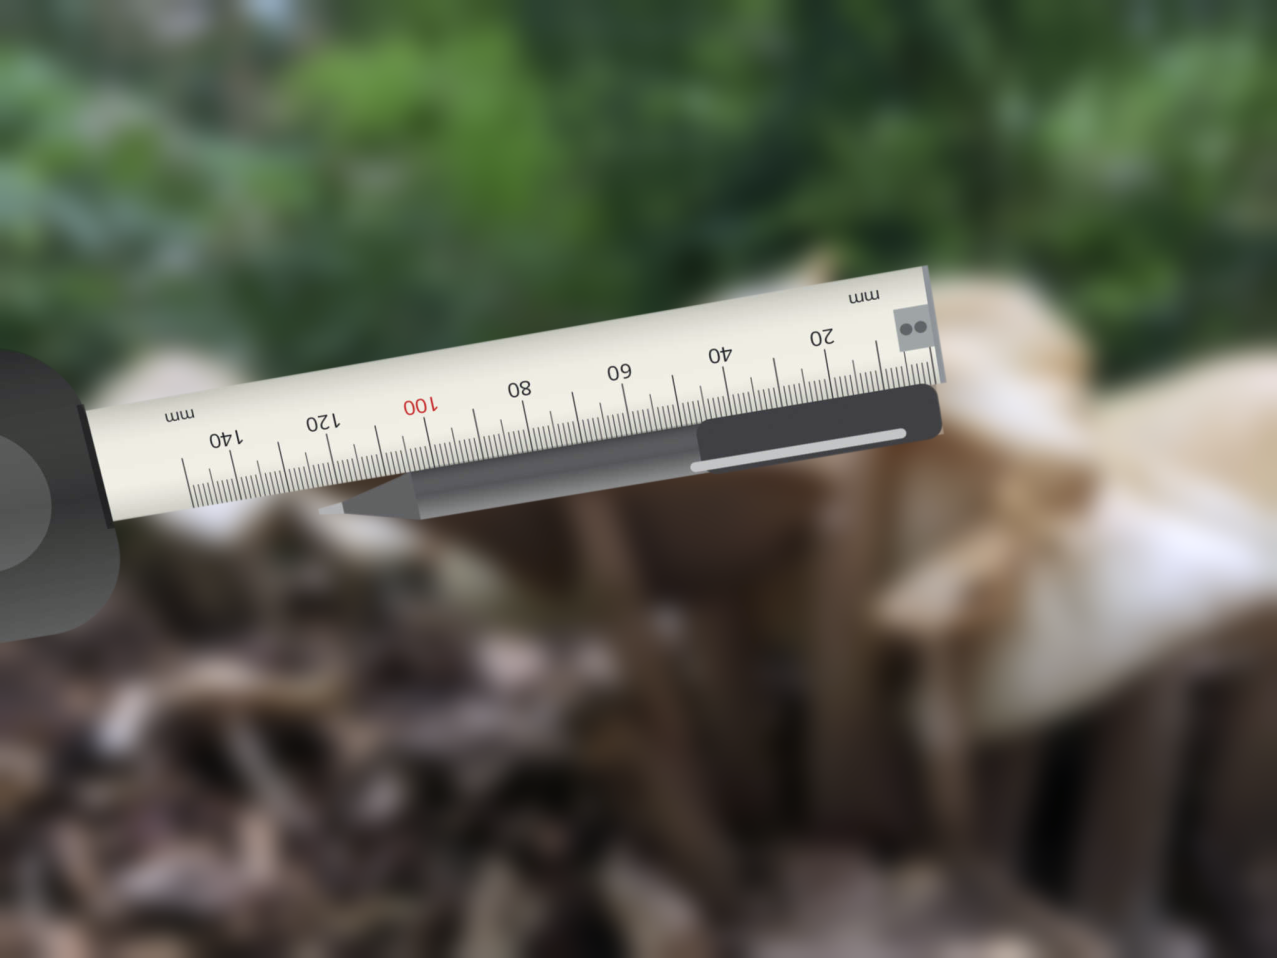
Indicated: value=125 unit=mm
